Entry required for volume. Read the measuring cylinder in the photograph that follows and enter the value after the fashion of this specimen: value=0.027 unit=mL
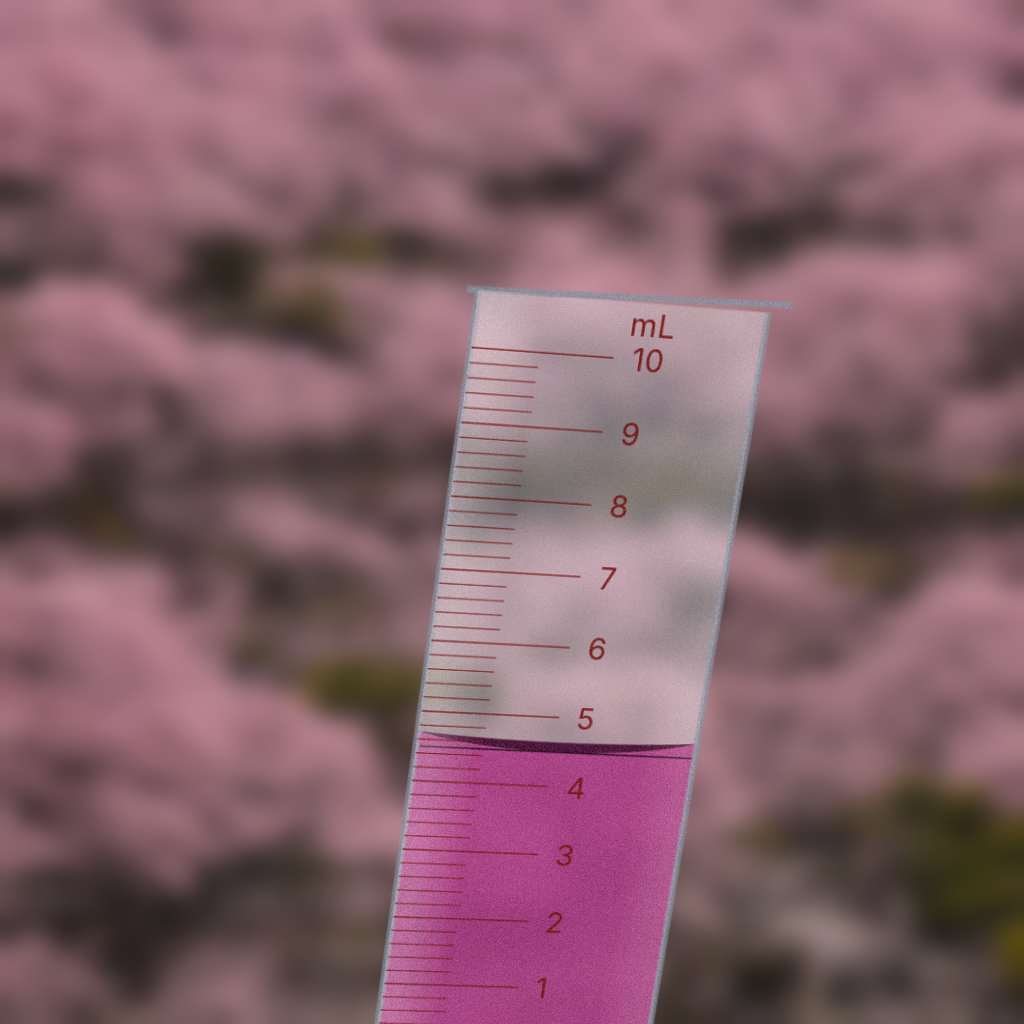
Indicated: value=4.5 unit=mL
